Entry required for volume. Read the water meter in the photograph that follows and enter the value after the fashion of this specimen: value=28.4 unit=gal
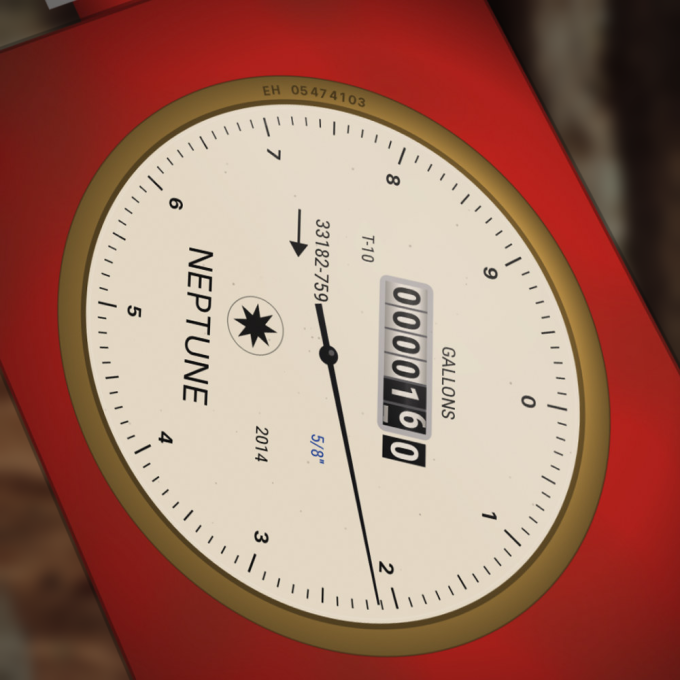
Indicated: value=162.1 unit=gal
